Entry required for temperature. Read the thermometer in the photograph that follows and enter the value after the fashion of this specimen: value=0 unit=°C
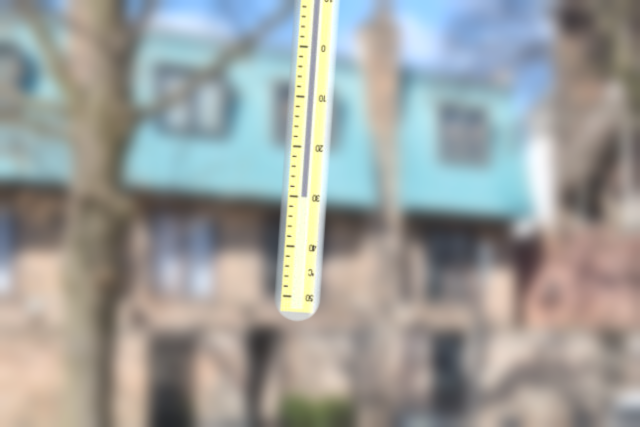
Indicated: value=30 unit=°C
